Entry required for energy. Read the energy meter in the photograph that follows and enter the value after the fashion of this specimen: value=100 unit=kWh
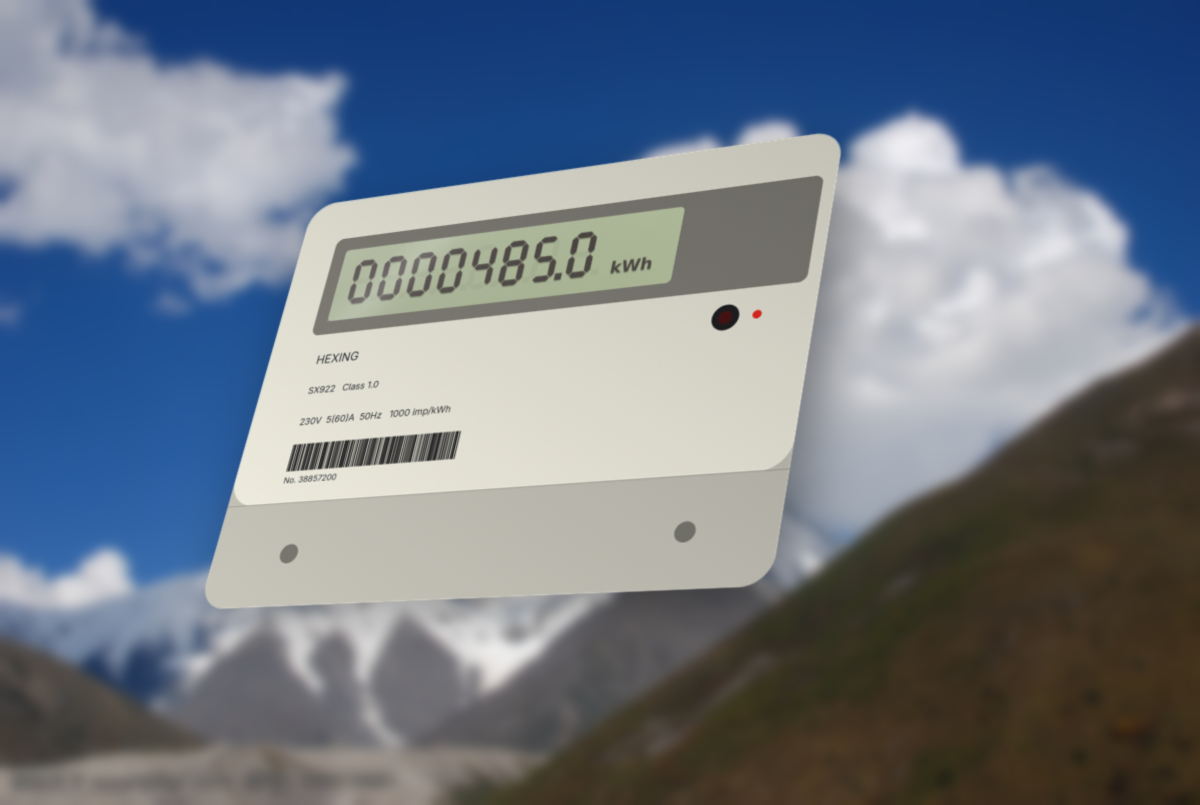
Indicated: value=485.0 unit=kWh
